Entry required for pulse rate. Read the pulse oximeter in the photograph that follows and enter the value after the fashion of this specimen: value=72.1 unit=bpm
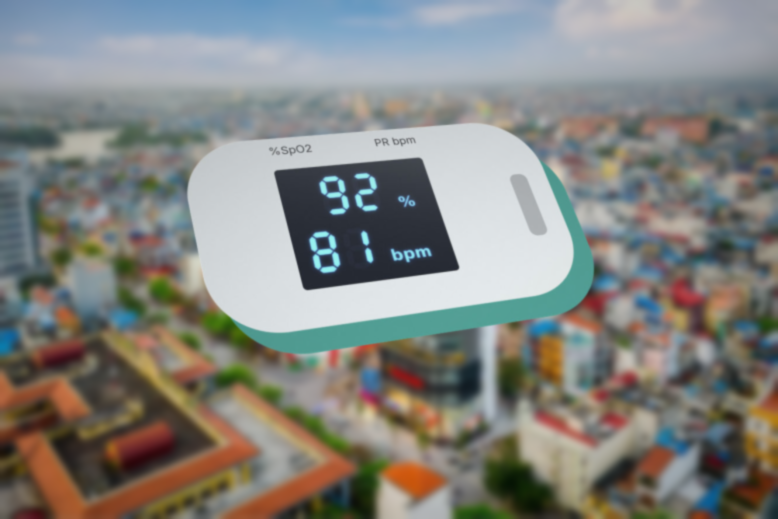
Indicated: value=81 unit=bpm
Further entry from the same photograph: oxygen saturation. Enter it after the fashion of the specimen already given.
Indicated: value=92 unit=%
